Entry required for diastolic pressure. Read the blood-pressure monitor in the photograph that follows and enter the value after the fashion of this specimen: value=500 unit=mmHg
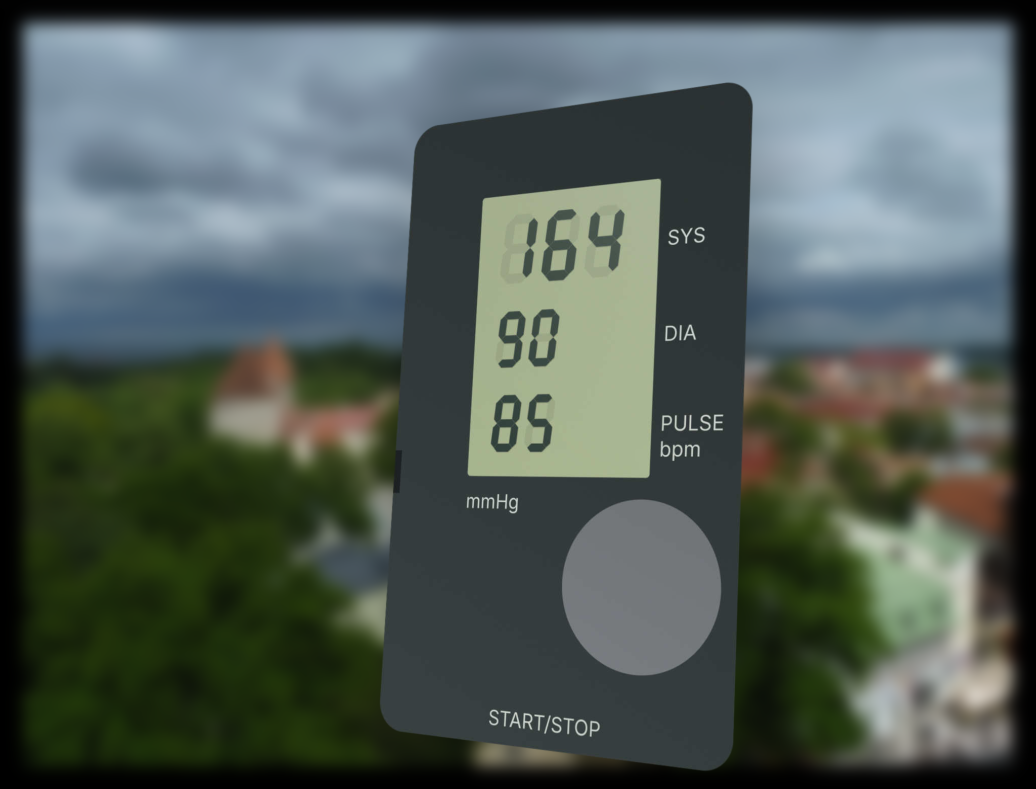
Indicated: value=90 unit=mmHg
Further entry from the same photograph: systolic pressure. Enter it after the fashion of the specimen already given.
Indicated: value=164 unit=mmHg
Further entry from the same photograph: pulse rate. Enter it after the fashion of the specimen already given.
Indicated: value=85 unit=bpm
